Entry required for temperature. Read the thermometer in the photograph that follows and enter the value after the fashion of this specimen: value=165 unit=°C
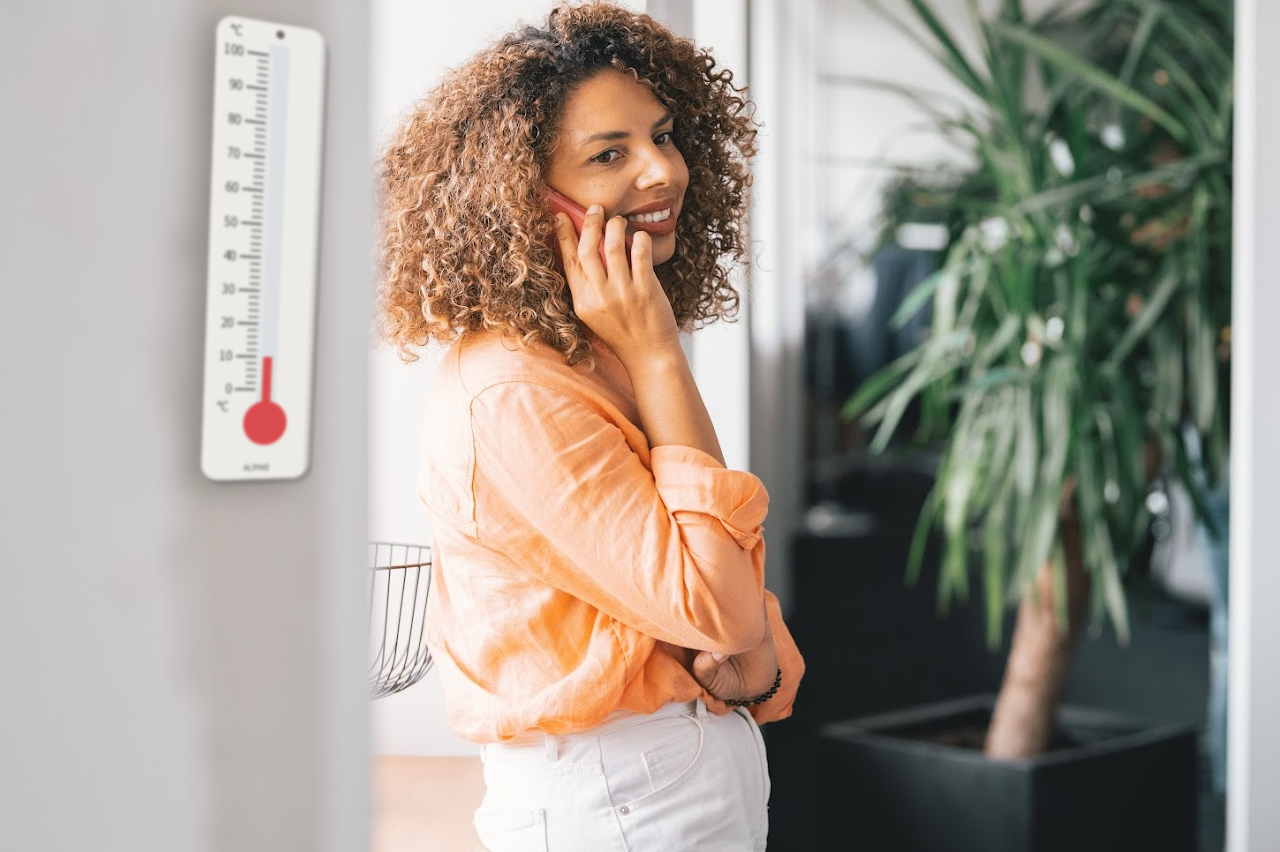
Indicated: value=10 unit=°C
